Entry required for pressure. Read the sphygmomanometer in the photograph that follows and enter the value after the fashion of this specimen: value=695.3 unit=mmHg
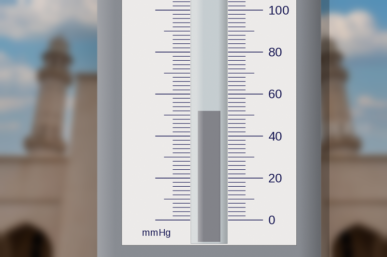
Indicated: value=52 unit=mmHg
